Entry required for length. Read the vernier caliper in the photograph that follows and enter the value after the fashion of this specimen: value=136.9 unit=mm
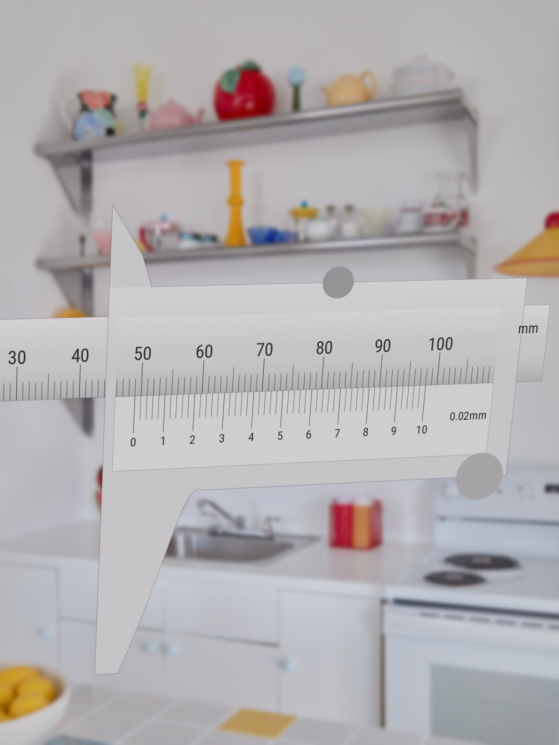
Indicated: value=49.0 unit=mm
